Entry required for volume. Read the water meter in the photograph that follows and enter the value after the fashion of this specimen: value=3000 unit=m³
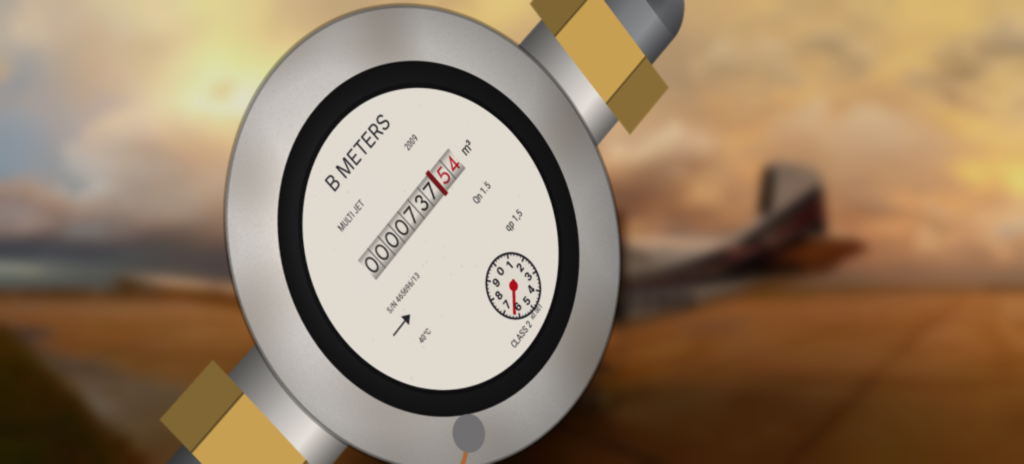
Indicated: value=737.546 unit=m³
